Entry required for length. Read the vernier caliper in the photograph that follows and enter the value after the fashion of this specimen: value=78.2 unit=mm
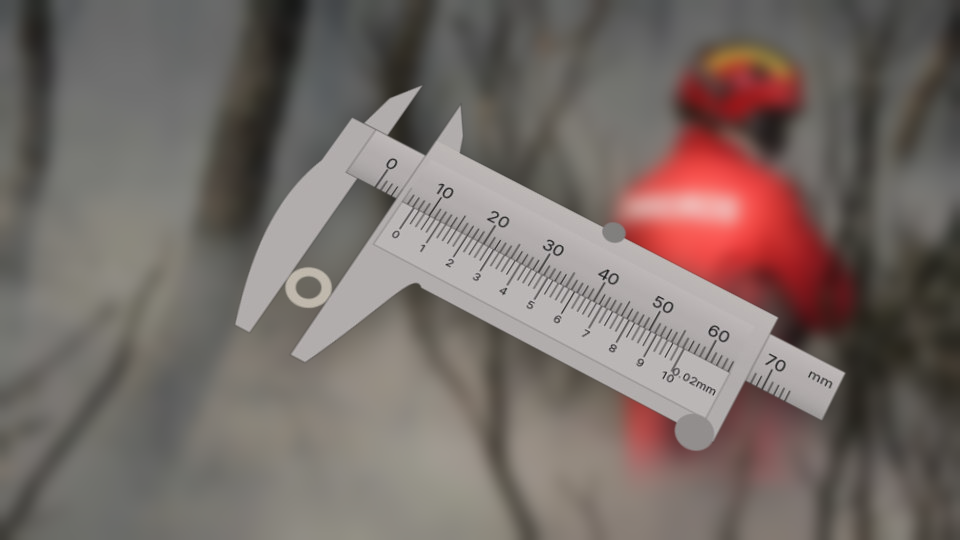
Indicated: value=7.2 unit=mm
